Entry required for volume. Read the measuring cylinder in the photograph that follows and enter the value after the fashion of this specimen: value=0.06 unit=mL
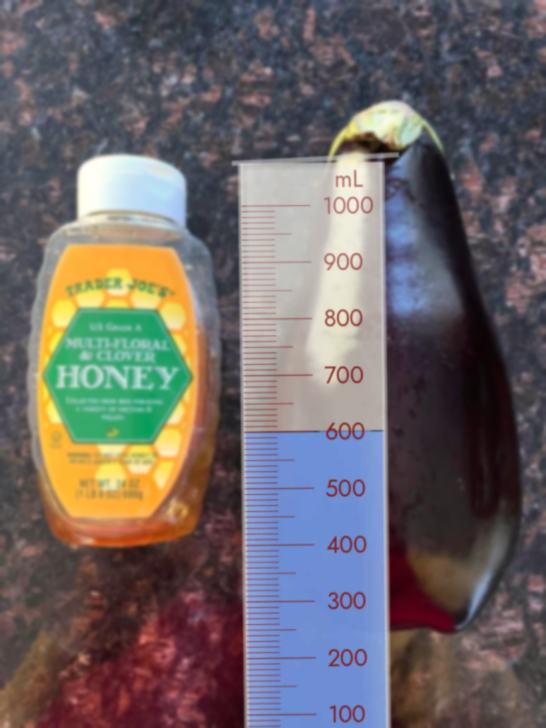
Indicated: value=600 unit=mL
